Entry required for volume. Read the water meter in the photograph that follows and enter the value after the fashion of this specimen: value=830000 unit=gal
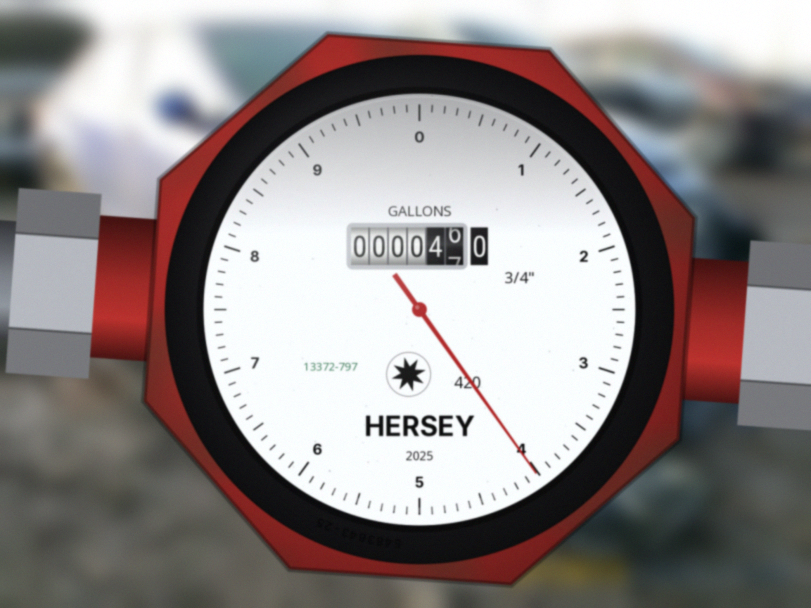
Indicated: value=464.0 unit=gal
